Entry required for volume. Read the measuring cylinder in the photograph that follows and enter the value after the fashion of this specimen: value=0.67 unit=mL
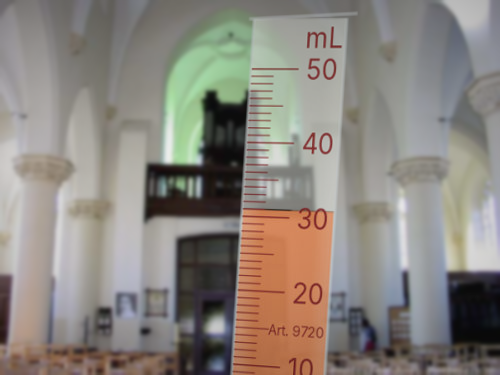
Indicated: value=31 unit=mL
